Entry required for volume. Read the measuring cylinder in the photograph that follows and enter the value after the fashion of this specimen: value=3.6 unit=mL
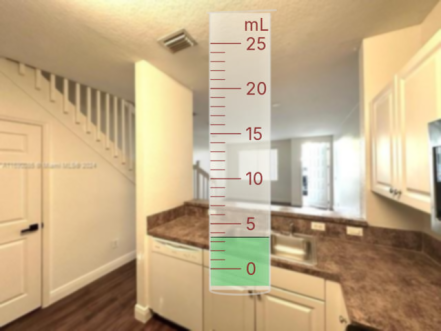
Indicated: value=3.5 unit=mL
